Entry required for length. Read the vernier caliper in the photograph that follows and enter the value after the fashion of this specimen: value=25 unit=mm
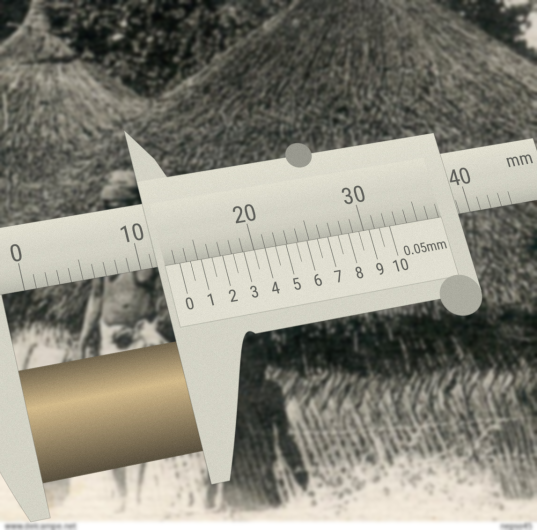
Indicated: value=13.4 unit=mm
